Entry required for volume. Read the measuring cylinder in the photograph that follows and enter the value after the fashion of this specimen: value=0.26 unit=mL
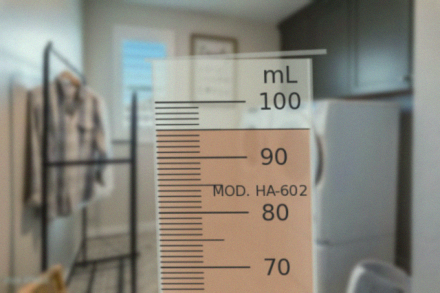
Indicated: value=95 unit=mL
